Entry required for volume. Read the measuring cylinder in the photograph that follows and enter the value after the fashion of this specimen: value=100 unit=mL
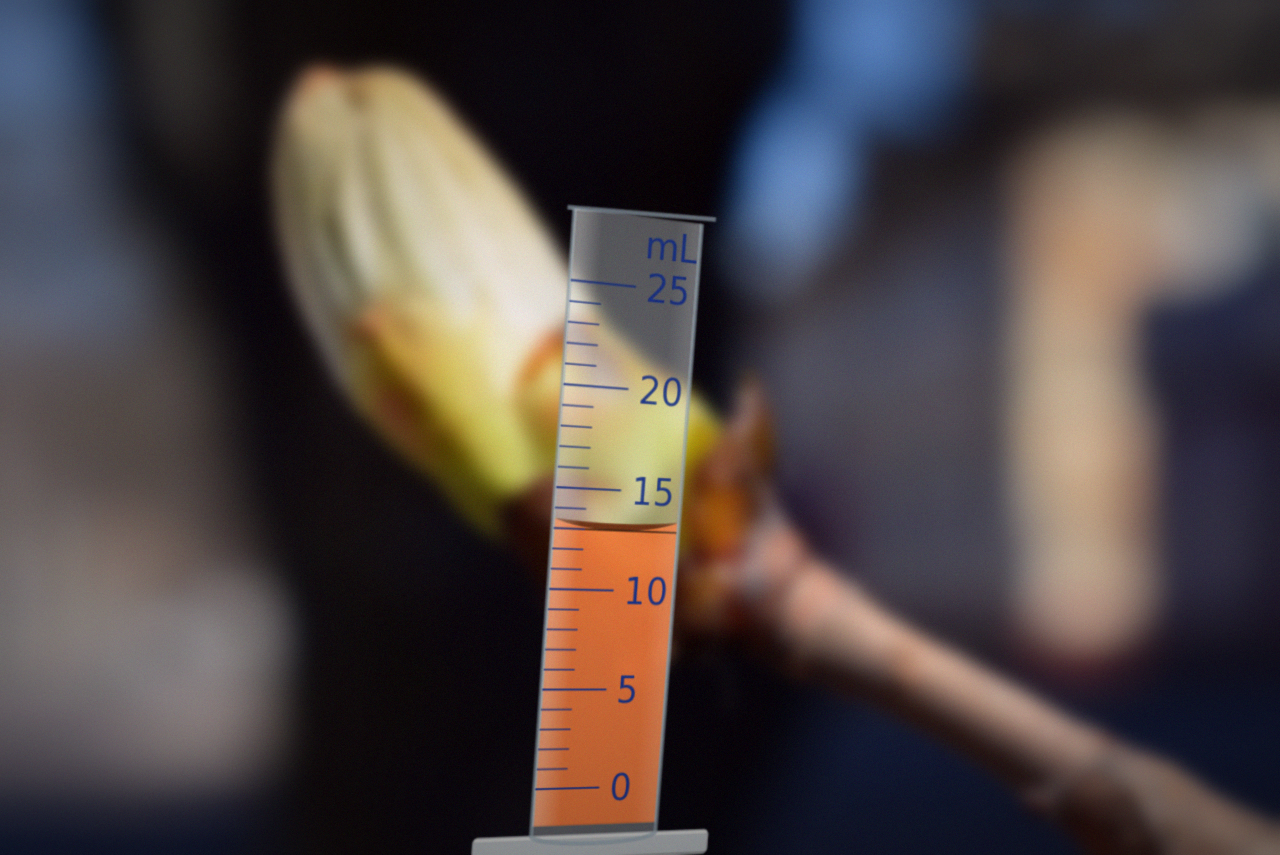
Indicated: value=13 unit=mL
